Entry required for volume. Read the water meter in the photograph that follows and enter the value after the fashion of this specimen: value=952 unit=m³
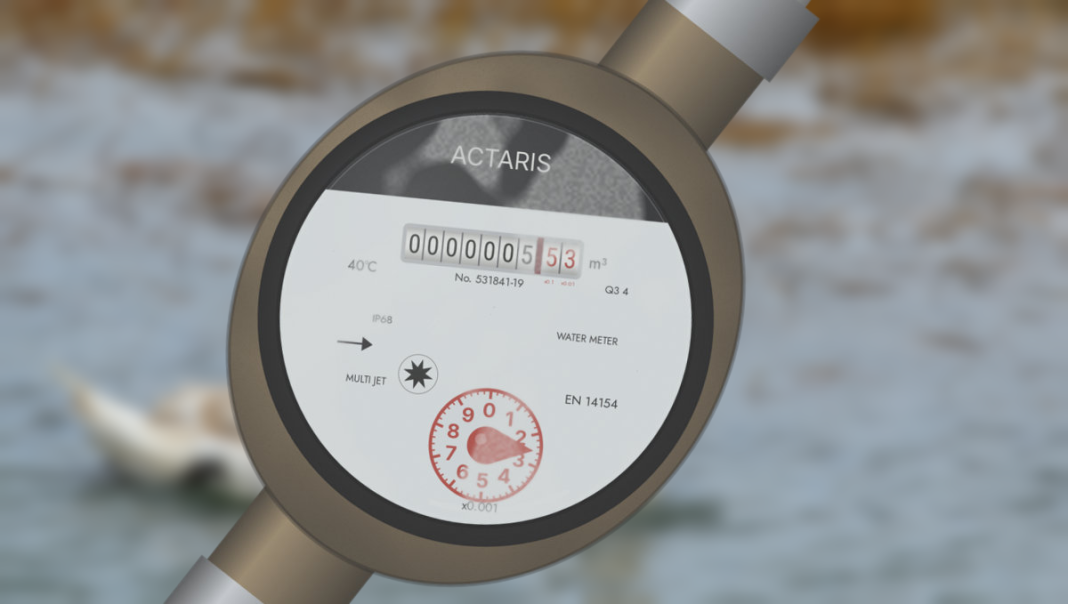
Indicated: value=5.532 unit=m³
